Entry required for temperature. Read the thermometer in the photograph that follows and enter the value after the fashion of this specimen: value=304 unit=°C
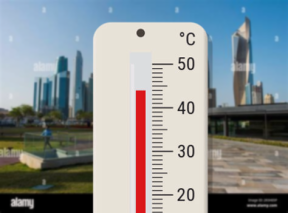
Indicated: value=44 unit=°C
